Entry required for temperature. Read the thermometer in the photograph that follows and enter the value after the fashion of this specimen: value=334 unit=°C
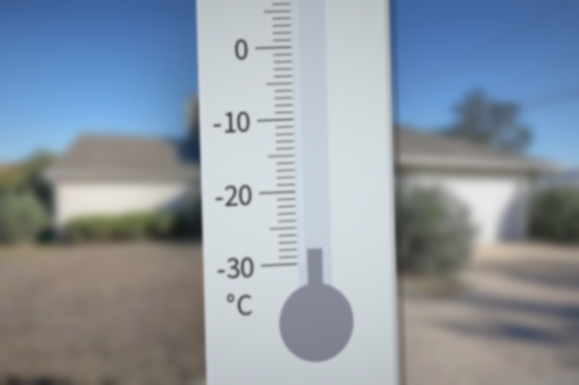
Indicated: value=-28 unit=°C
